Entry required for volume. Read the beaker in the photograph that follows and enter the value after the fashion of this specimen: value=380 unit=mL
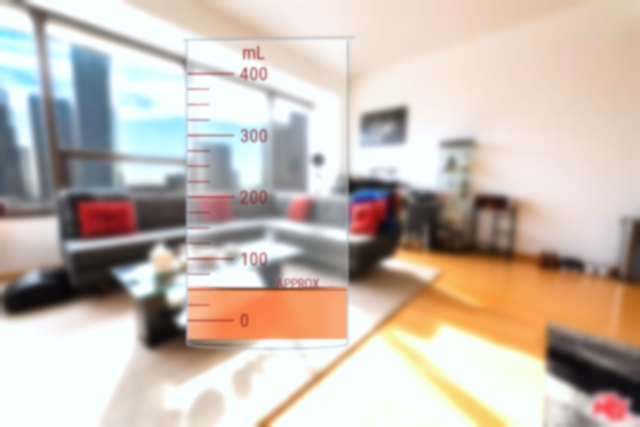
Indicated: value=50 unit=mL
